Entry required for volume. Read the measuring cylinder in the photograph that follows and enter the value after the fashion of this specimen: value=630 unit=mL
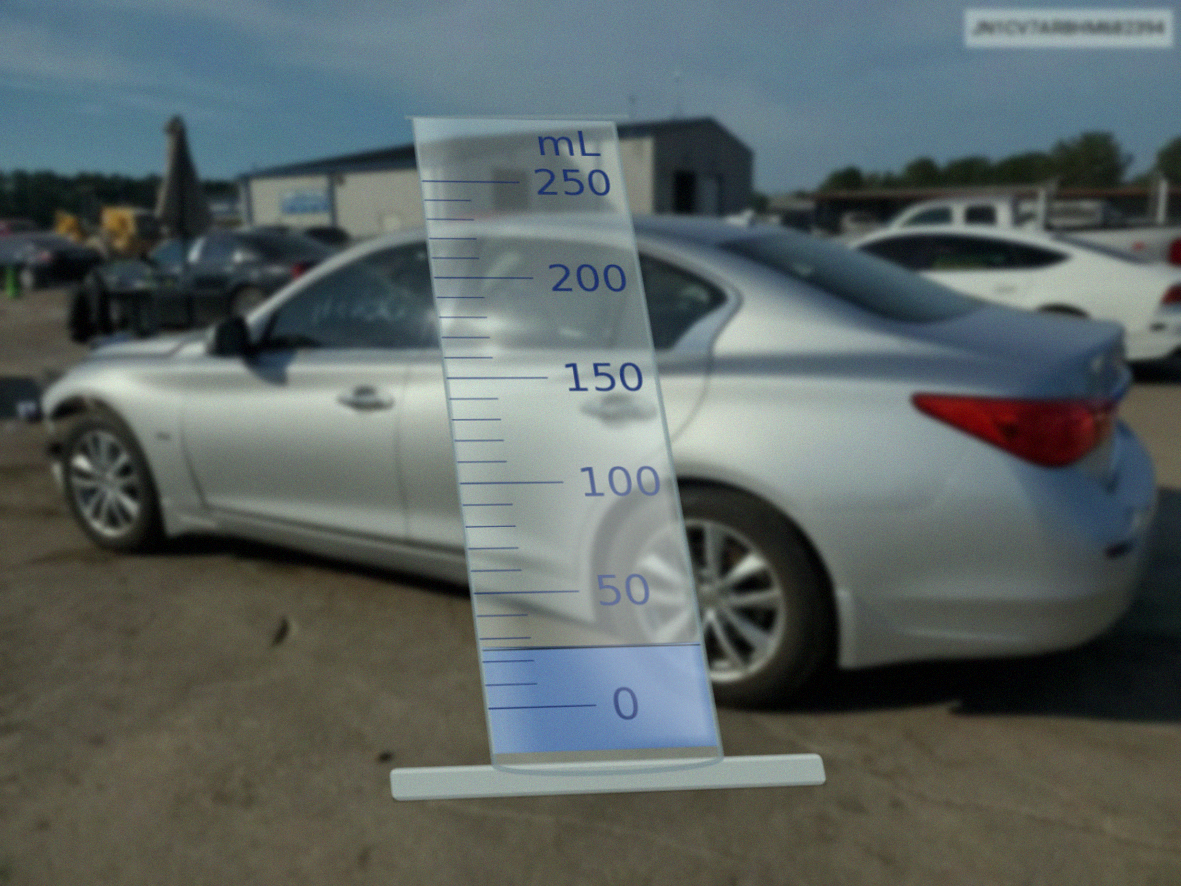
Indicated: value=25 unit=mL
